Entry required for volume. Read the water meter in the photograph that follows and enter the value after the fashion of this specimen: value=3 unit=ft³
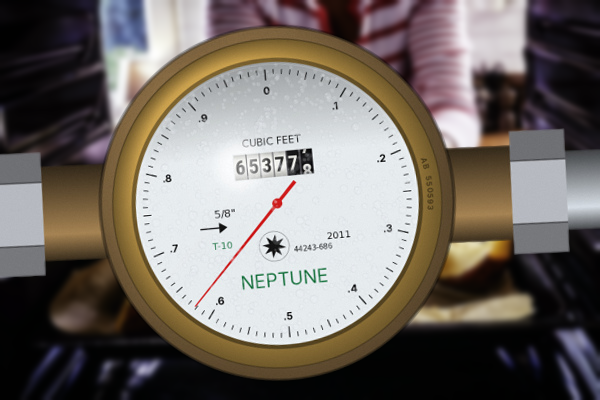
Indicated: value=653777.62 unit=ft³
